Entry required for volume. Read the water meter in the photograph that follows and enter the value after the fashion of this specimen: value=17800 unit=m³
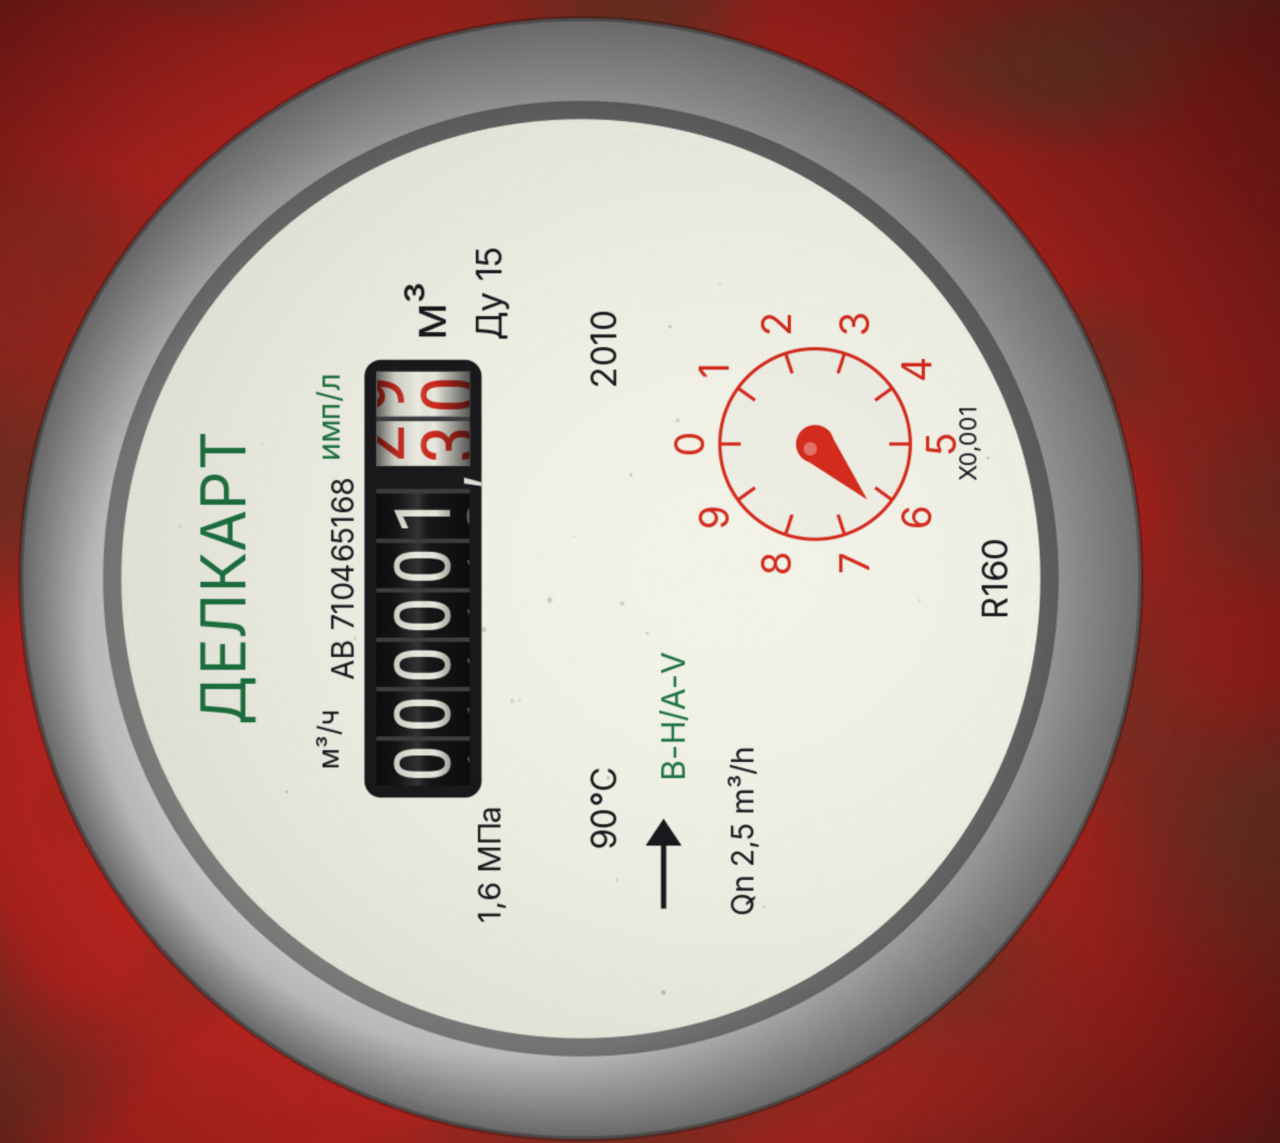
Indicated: value=1.296 unit=m³
